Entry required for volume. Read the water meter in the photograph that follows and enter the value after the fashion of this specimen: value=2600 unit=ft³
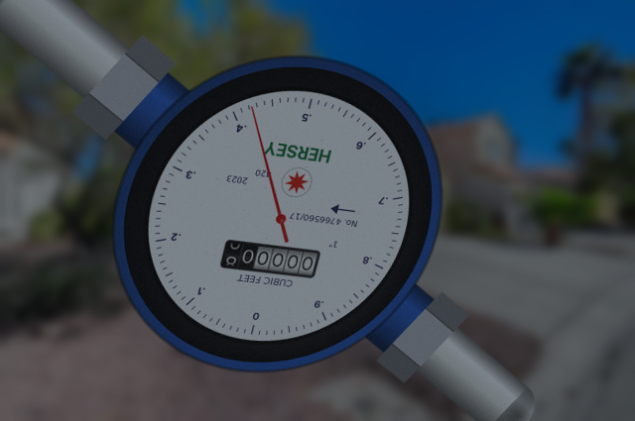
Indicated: value=8.42 unit=ft³
